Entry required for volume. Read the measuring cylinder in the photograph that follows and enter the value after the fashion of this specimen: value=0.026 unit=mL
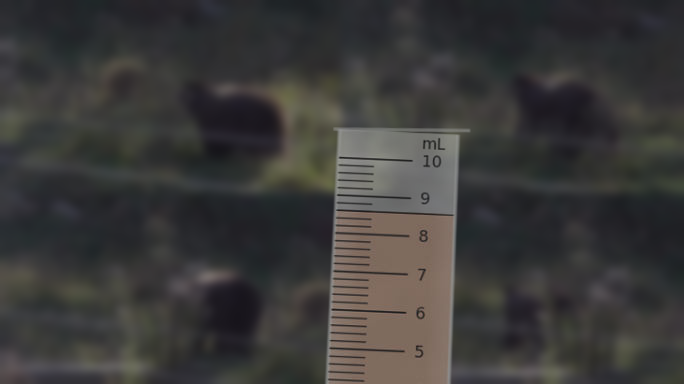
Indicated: value=8.6 unit=mL
